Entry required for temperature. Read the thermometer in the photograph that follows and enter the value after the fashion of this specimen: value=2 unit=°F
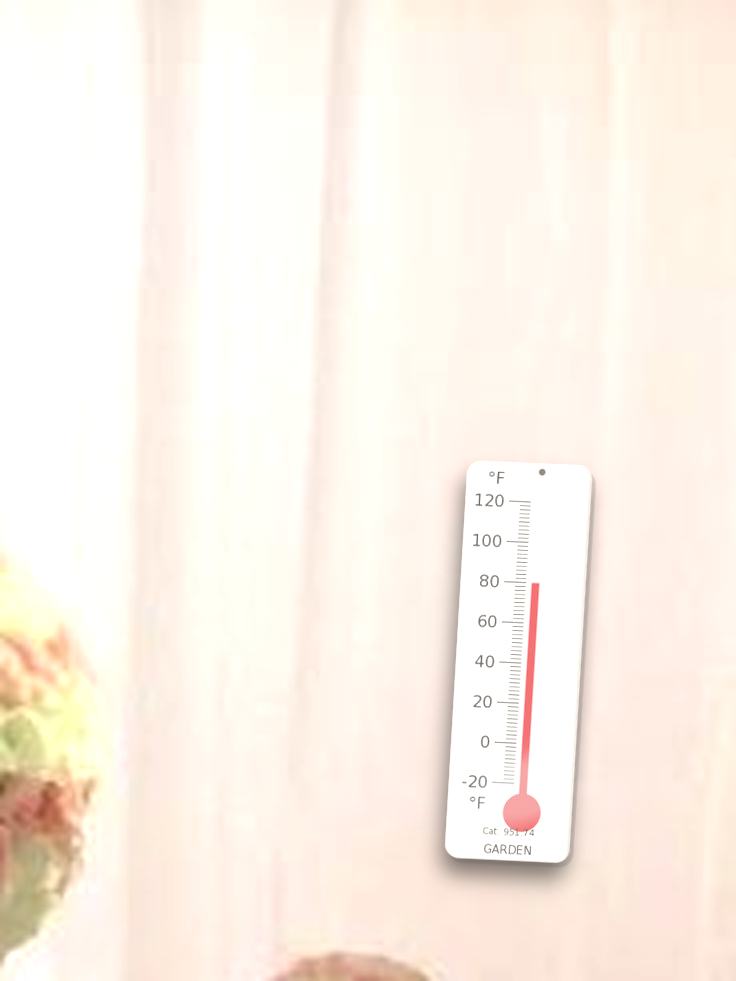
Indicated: value=80 unit=°F
